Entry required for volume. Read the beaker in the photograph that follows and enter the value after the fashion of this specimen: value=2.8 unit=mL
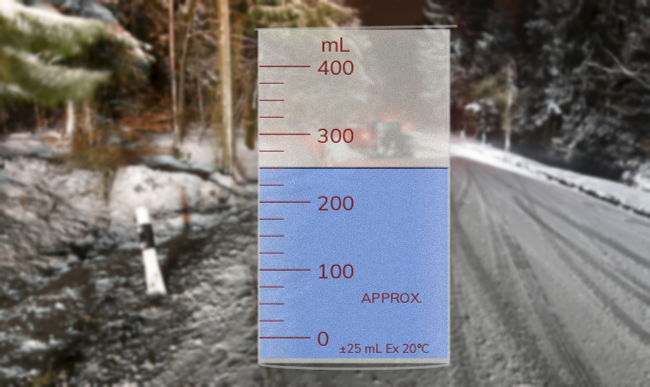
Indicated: value=250 unit=mL
